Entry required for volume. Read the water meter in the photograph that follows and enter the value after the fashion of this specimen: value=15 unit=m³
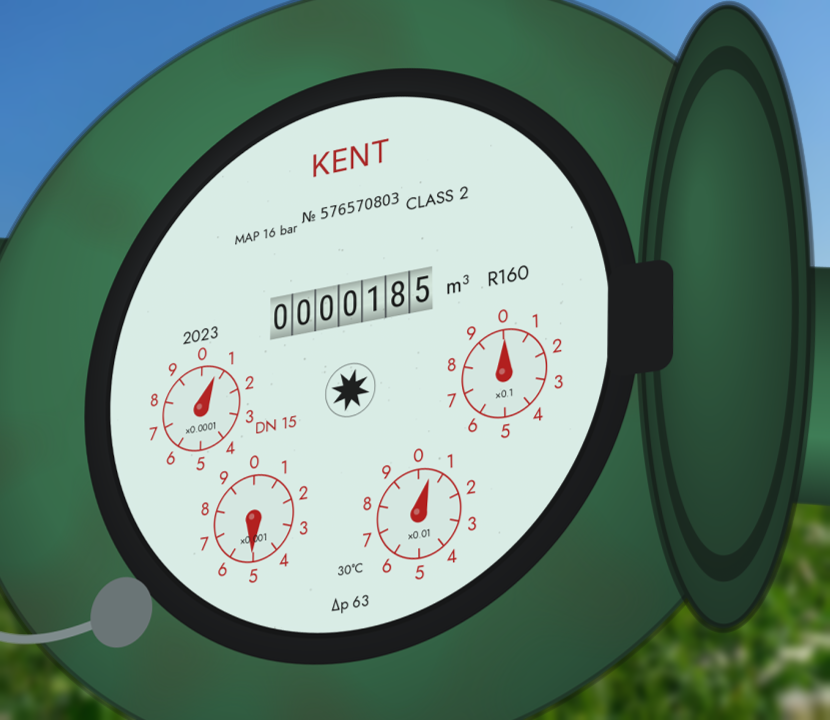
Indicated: value=185.0050 unit=m³
